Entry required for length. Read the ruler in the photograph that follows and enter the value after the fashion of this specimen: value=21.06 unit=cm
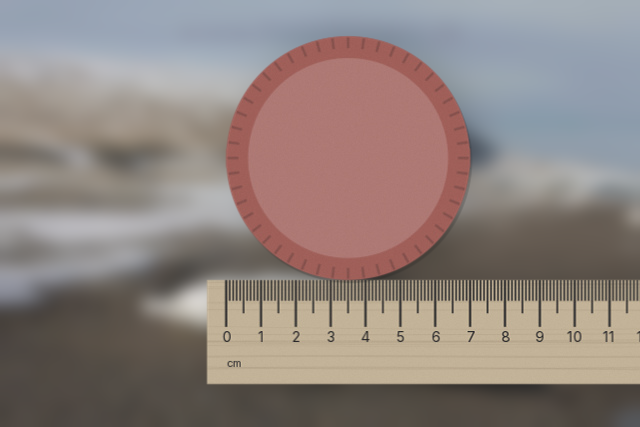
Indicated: value=7 unit=cm
